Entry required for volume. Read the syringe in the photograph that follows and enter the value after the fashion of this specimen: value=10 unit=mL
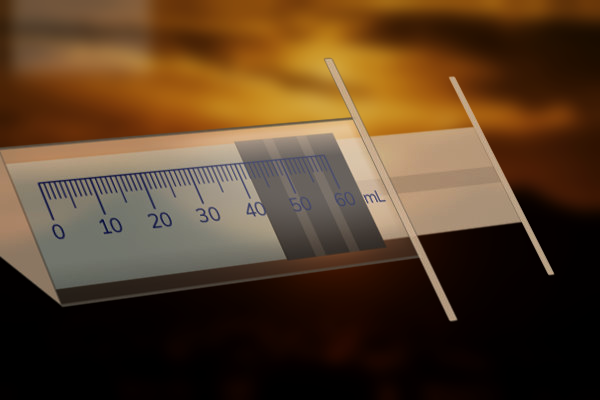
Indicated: value=42 unit=mL
